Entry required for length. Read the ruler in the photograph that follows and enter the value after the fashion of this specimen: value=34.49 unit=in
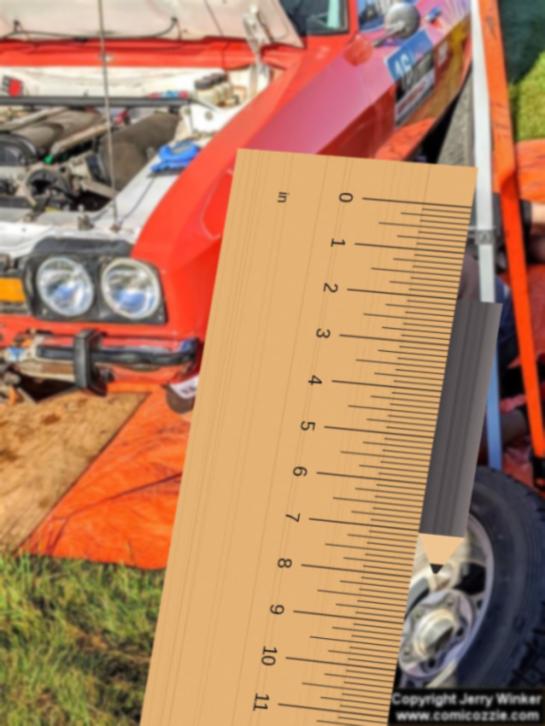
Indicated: value=5.875 unit=in
